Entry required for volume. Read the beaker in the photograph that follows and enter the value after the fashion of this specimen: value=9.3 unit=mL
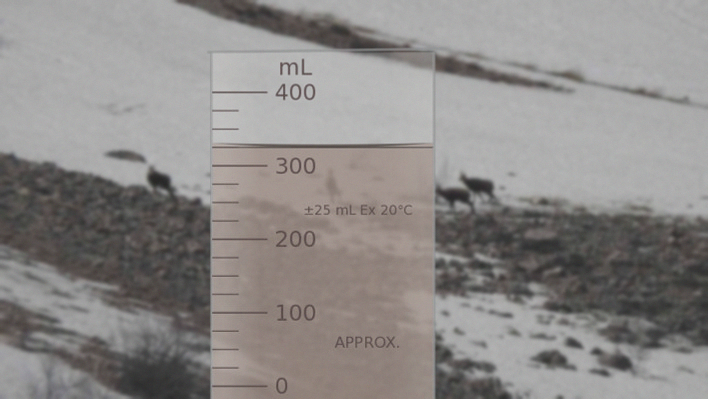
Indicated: value=325 unit=mL
